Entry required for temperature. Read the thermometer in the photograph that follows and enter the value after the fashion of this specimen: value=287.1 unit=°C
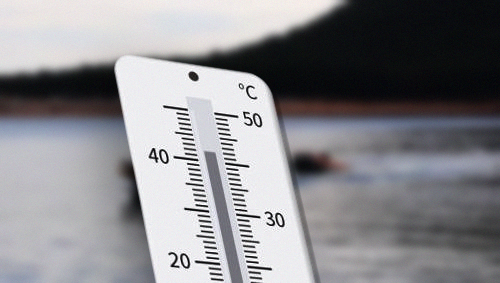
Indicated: value=42 unit=°C
